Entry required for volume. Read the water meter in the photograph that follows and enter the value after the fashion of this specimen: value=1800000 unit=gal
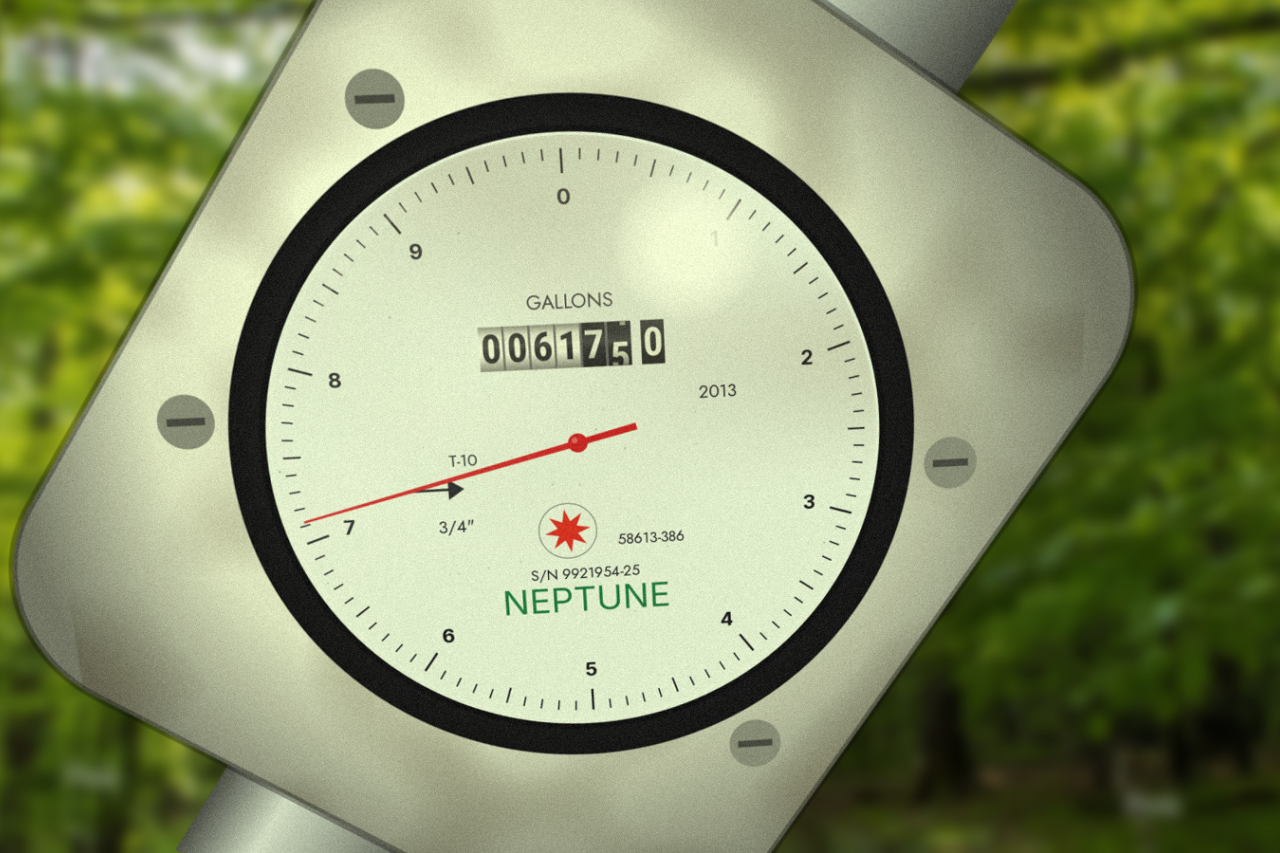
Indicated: value=61747.1 unit=gal
